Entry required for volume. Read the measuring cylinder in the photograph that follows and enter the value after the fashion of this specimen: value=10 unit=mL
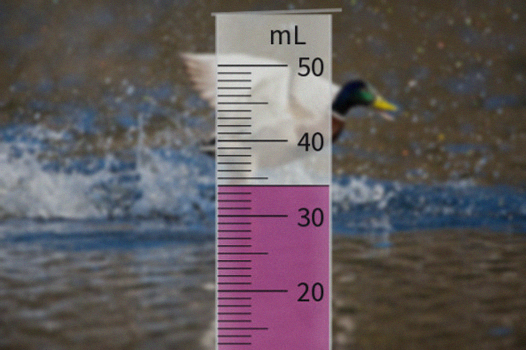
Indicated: value=34 unit=mL
